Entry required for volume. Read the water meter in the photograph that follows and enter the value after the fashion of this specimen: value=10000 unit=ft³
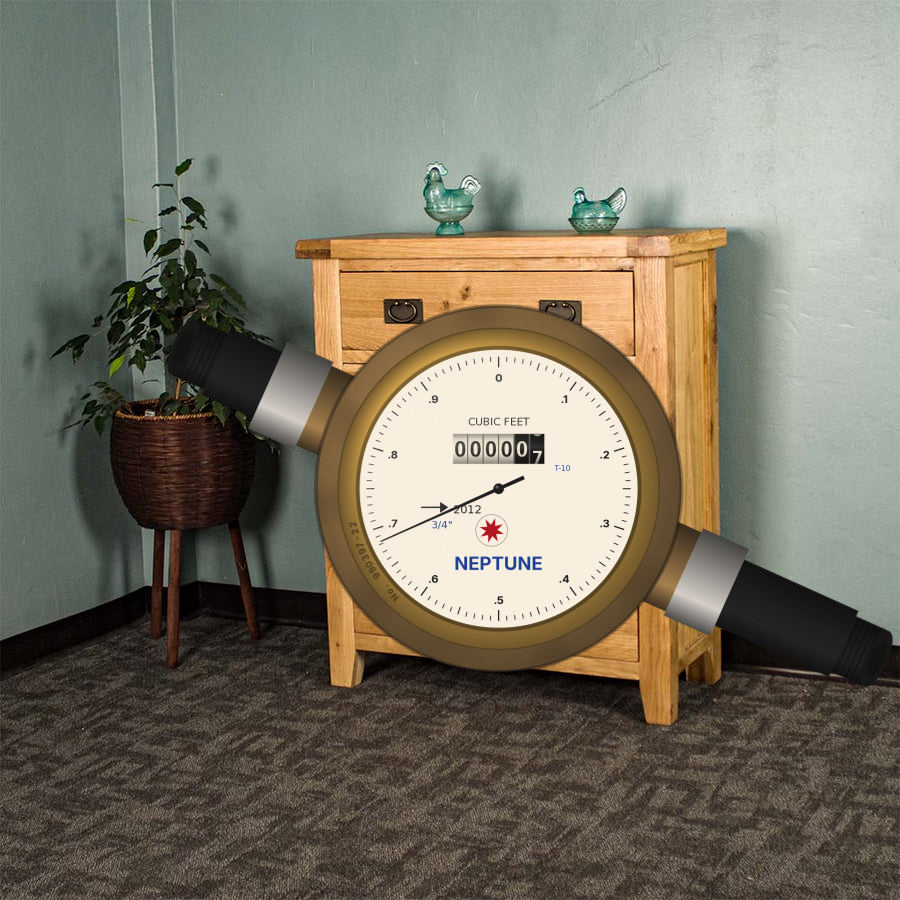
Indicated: value=6.68 unit=ft³
